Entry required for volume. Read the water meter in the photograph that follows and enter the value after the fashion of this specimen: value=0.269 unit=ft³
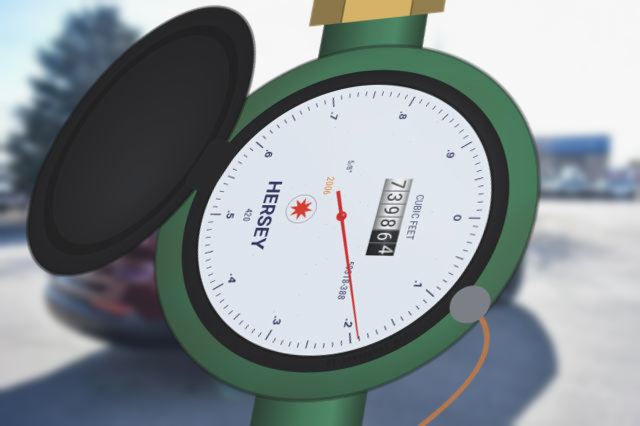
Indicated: value=739864.19 unit=ft³
